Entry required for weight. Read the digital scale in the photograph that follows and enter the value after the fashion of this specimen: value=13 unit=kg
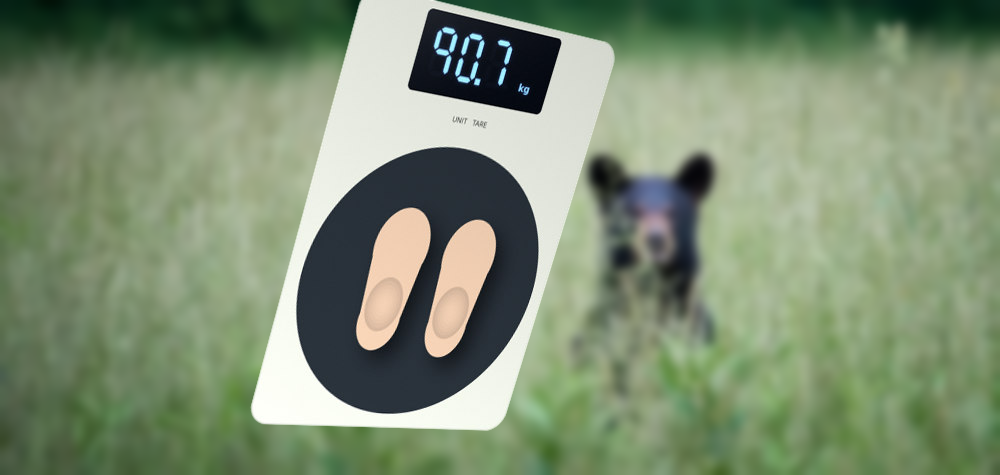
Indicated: value=90.7 unit=kg
